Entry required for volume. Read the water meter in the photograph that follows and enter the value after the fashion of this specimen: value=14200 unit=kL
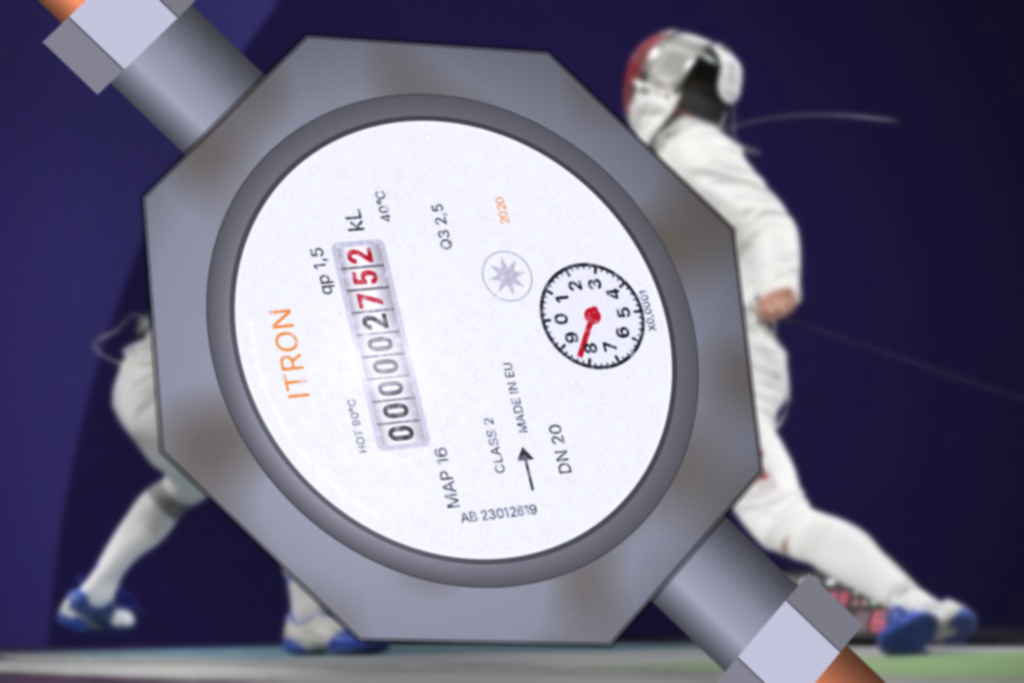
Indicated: value=2.7528 unit=kL
